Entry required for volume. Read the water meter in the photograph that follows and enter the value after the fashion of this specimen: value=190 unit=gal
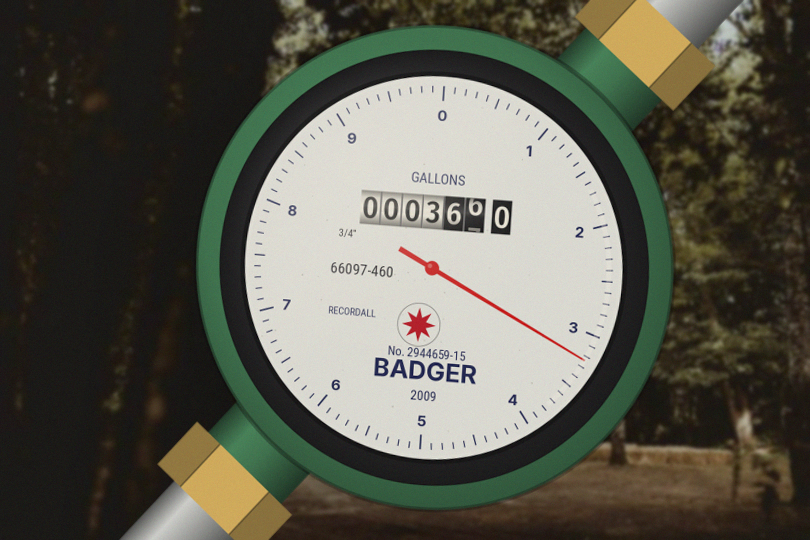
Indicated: value=3663.2 unit=gal
